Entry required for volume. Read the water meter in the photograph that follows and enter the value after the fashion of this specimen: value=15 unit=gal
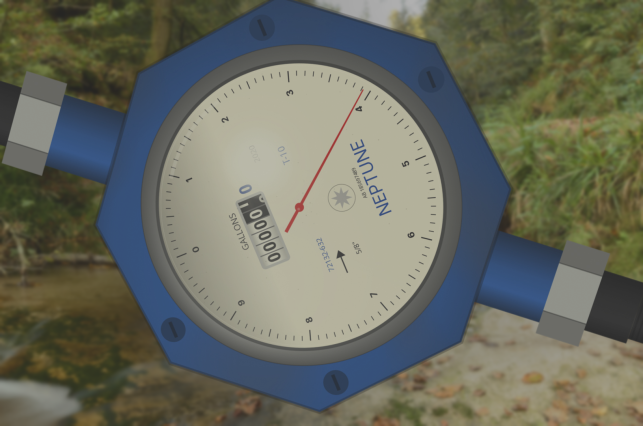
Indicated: value=13.9 unit=gal
